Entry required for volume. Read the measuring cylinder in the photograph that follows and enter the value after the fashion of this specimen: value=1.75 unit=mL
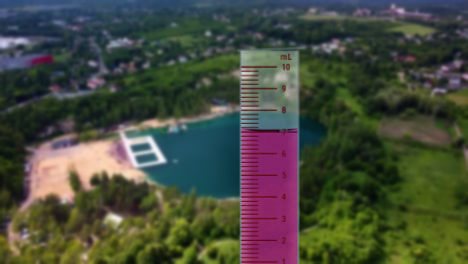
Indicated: value=7 unit=mL
